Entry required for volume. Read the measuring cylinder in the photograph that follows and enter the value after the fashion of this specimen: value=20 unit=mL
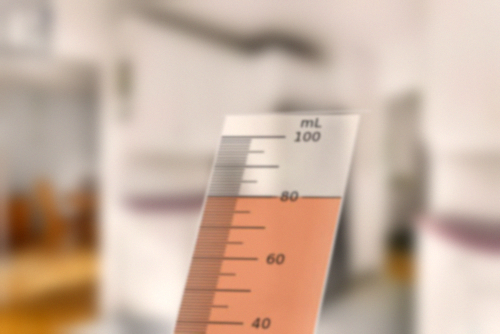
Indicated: value=80 unit=mL
